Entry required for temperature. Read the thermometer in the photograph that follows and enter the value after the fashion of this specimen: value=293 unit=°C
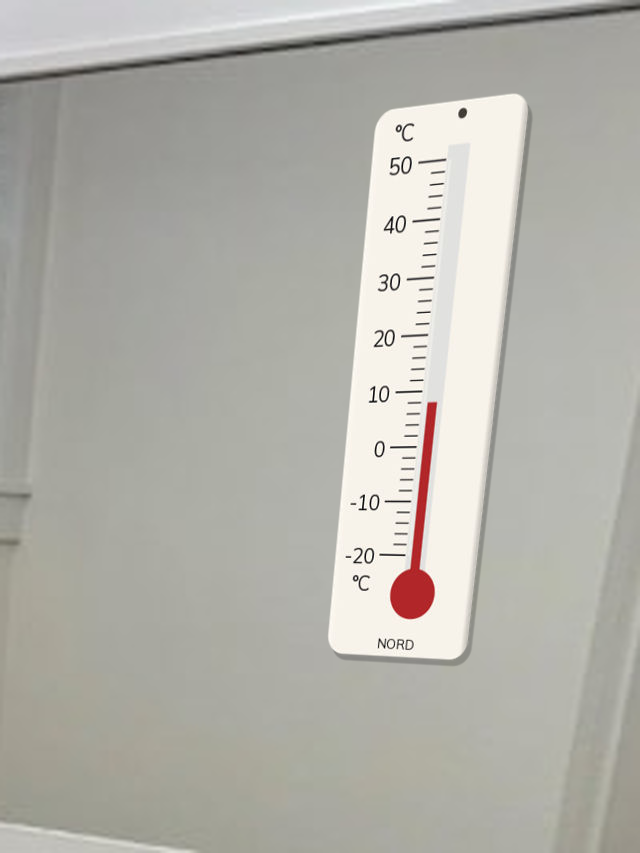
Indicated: value=8 unit=°C
